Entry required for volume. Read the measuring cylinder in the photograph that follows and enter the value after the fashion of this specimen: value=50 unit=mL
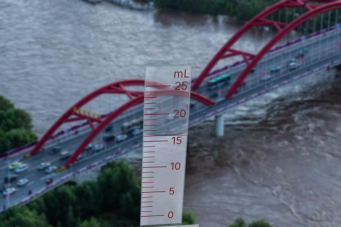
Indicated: value=16 unit=mL
